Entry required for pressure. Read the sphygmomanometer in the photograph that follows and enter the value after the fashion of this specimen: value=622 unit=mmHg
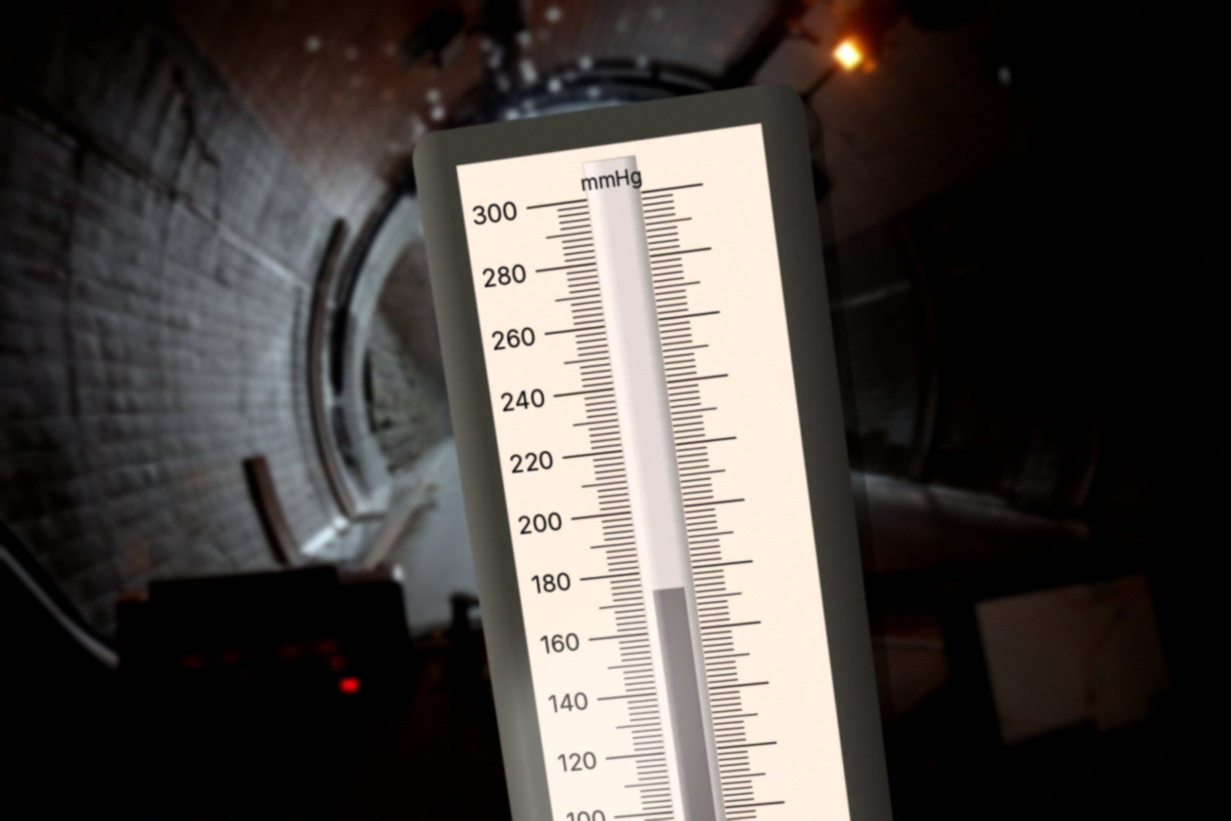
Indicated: value=174 unit=mmHg
